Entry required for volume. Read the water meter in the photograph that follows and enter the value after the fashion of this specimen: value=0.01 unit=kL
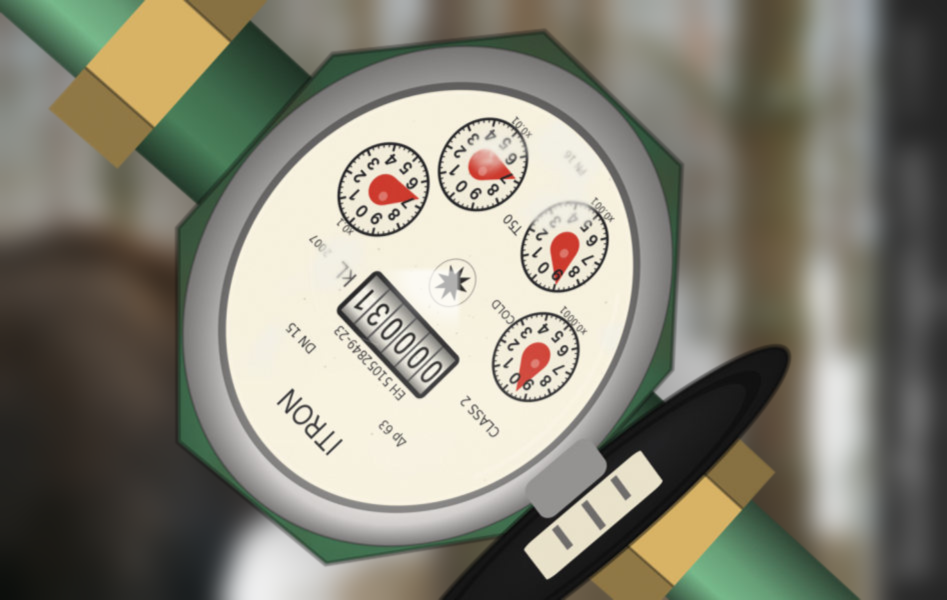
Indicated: value=31.6689 unit=kL
